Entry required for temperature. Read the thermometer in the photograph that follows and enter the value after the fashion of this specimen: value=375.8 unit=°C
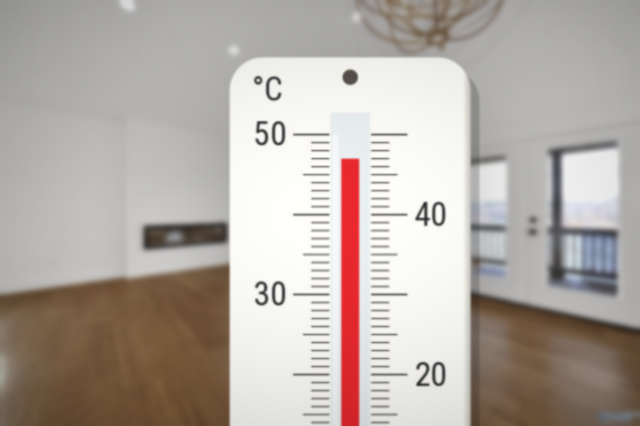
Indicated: value=47 unit=°C
